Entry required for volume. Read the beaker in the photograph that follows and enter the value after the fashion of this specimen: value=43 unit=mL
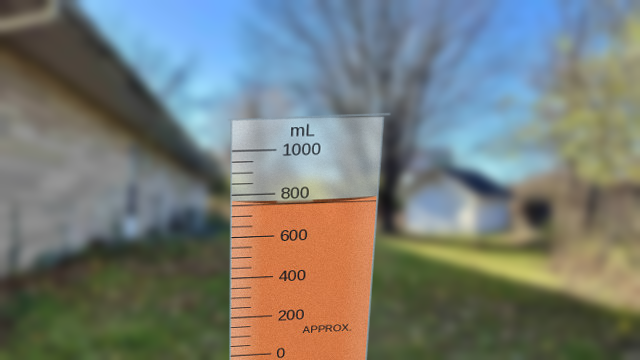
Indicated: value=750 unit=mL
